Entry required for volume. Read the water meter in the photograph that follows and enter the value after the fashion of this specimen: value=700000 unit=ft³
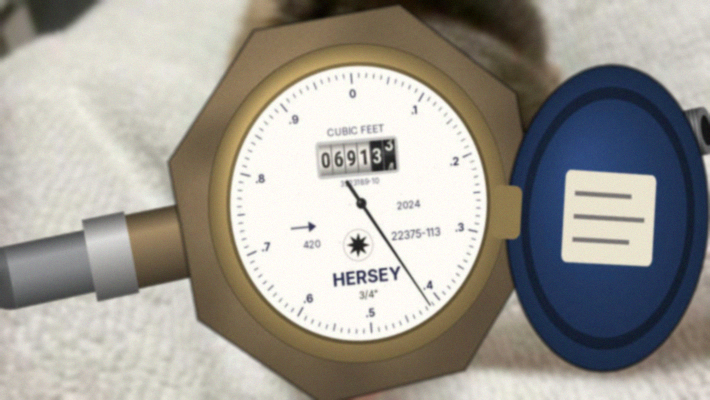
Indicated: value=69133.41 unit=ft³
